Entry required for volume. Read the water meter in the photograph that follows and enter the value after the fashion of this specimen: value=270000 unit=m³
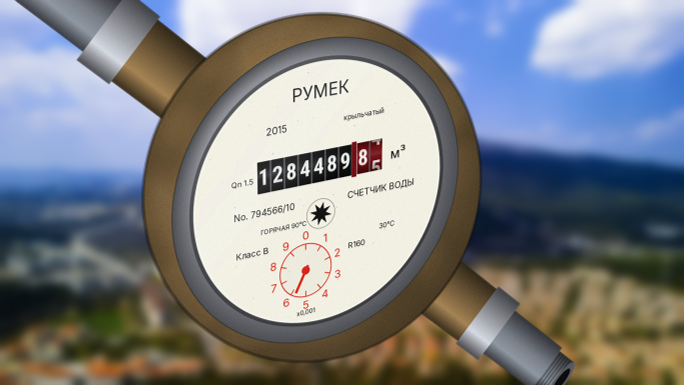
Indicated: value=1284489.845 unit=m³
